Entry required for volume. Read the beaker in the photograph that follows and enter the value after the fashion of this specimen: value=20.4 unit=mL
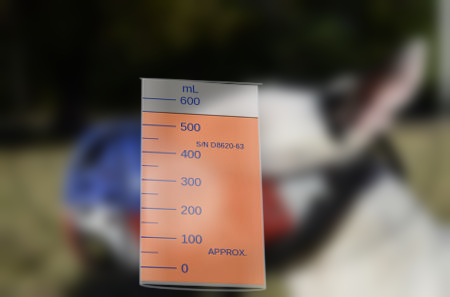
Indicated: value=550 unit=mL
